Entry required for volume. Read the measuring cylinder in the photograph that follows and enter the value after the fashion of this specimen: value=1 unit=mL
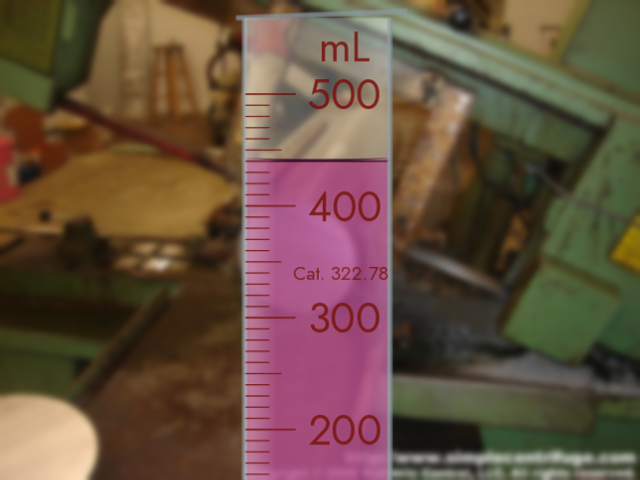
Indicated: value=440 unit=mL
